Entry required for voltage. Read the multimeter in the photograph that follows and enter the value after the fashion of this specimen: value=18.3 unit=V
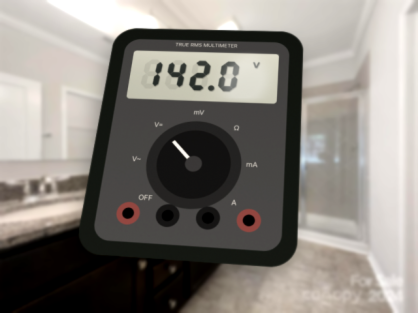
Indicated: value=142.0 unit=V
